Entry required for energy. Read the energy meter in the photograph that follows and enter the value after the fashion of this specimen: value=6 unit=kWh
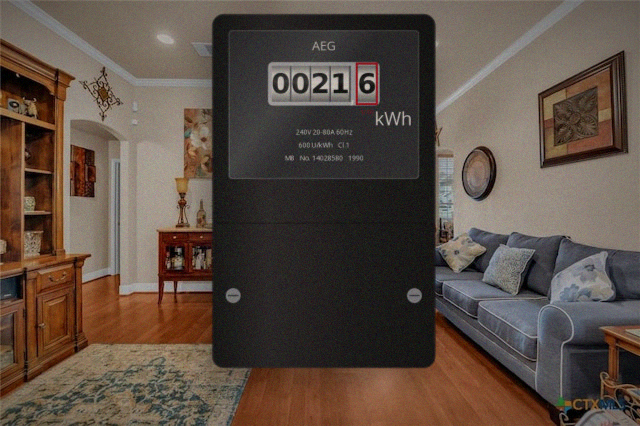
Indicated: value=21.6 unit=kWh
